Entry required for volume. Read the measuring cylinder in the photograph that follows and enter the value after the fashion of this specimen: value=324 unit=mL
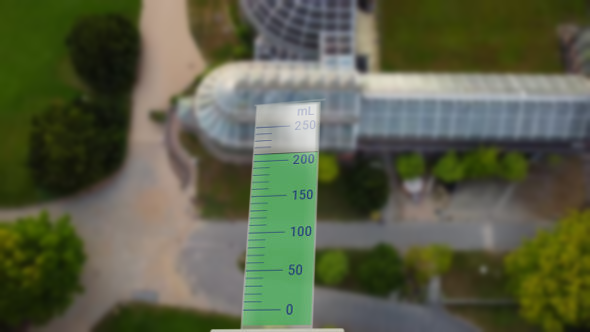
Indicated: value=210 unit=mL
